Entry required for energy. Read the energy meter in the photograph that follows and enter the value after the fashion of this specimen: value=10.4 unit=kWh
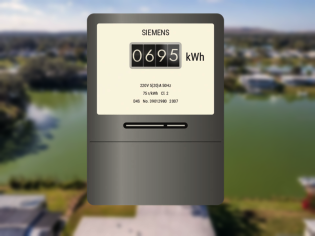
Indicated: value=695 unit=kWh
